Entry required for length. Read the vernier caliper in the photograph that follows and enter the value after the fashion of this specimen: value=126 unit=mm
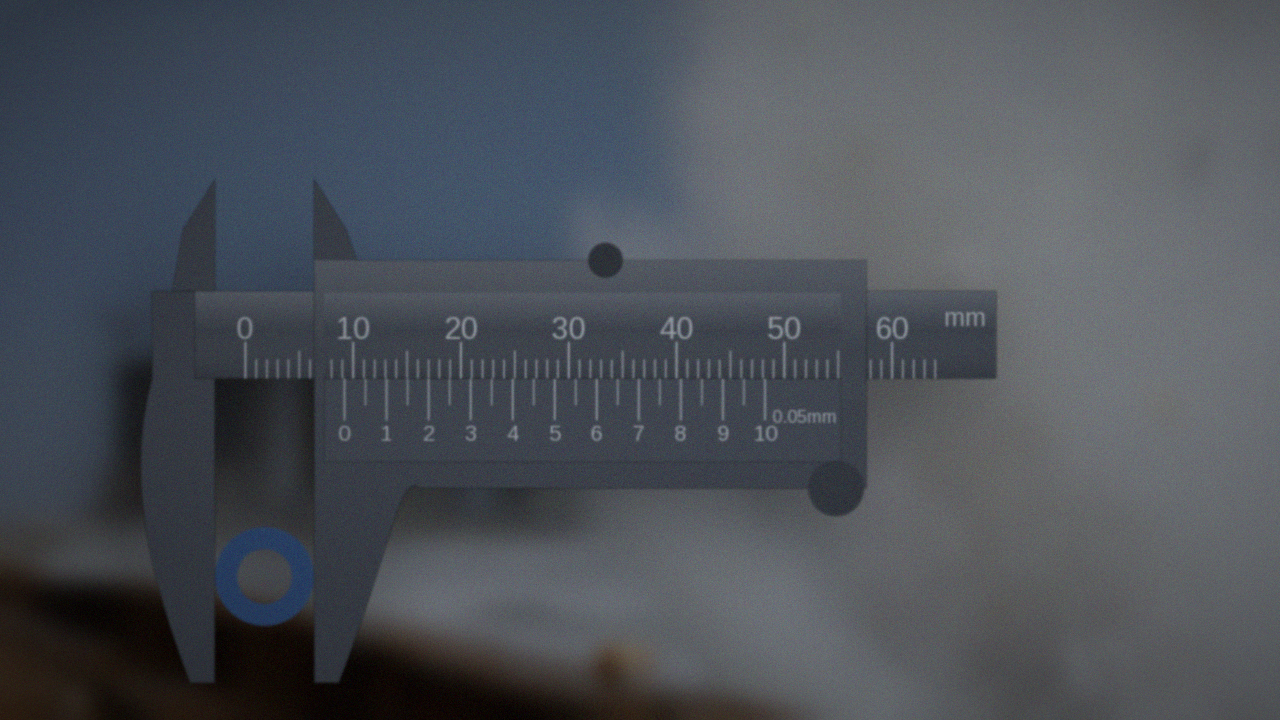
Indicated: value=9.2 unit=mm
